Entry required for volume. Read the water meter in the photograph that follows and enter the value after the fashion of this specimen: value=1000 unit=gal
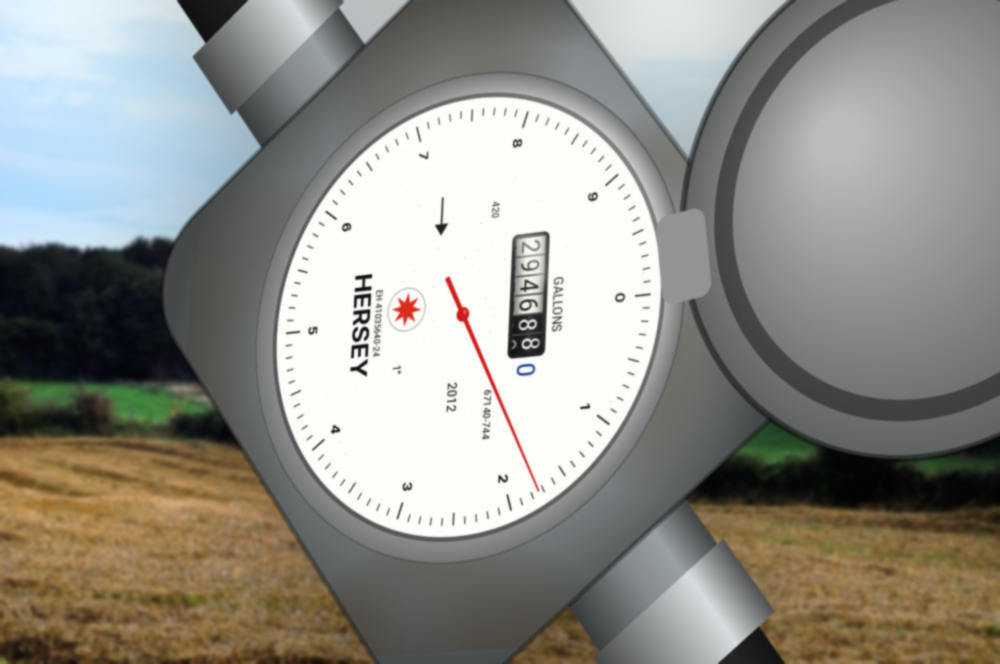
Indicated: value=2946881.7 unit=gal
